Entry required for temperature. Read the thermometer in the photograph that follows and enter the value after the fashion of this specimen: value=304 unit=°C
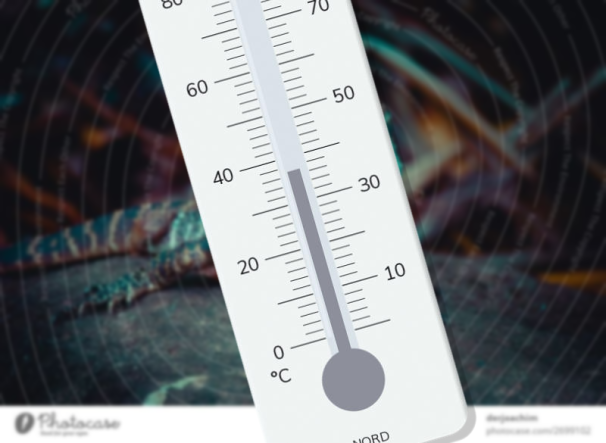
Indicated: value=37 unit=°C
